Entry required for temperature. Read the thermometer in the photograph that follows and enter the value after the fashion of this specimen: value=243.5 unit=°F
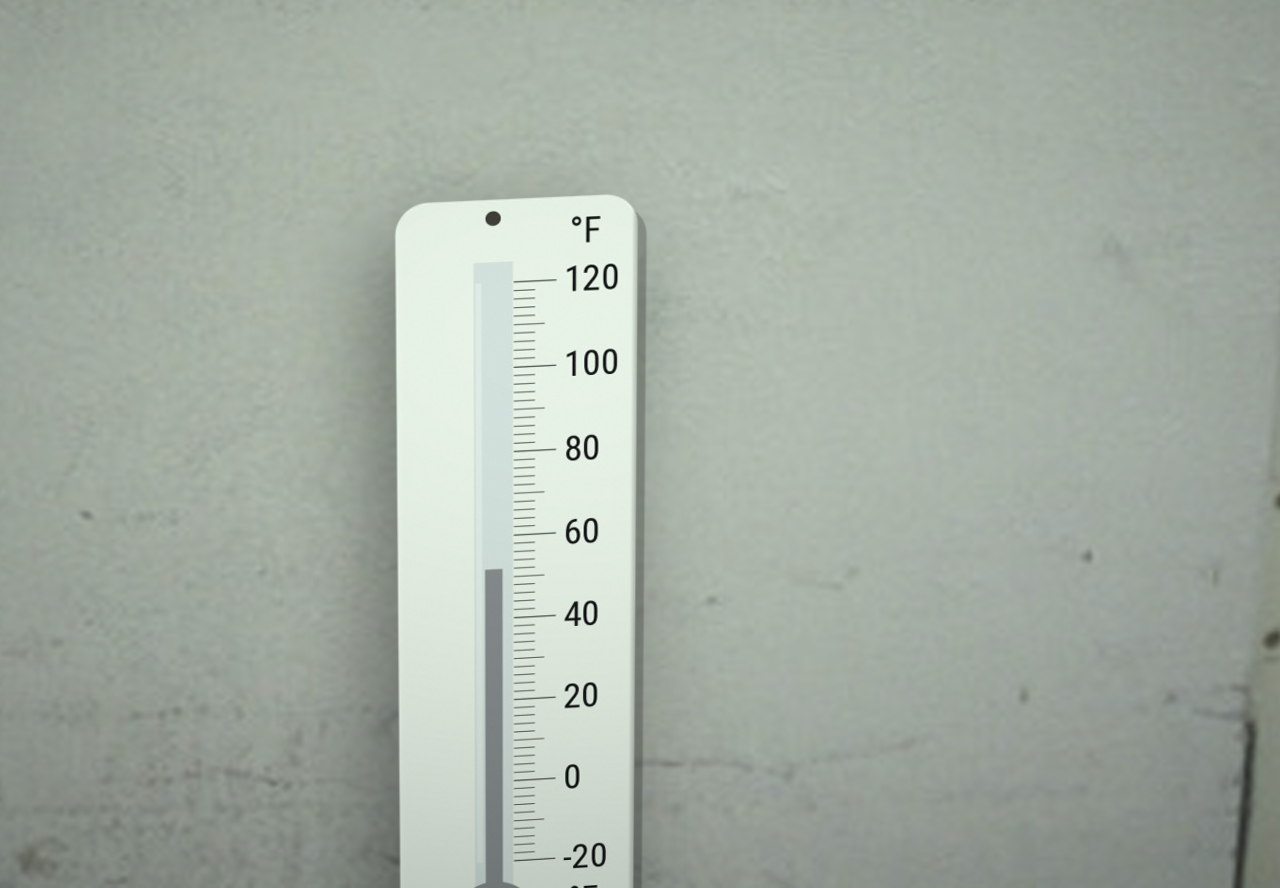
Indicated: value=52 unit=°F
